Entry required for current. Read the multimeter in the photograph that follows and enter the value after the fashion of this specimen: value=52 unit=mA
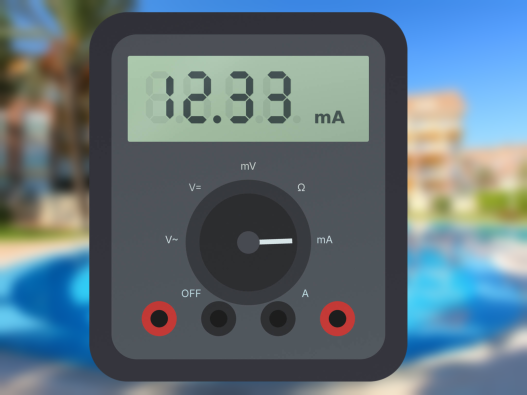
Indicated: value=12.33 unit=mA
